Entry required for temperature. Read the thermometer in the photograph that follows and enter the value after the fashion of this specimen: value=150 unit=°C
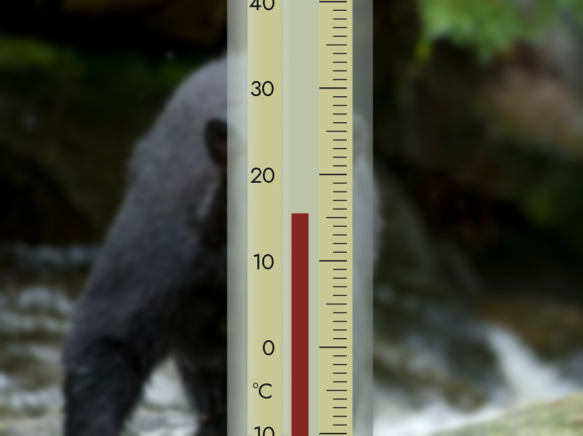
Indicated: value=15.5 unit=°C
